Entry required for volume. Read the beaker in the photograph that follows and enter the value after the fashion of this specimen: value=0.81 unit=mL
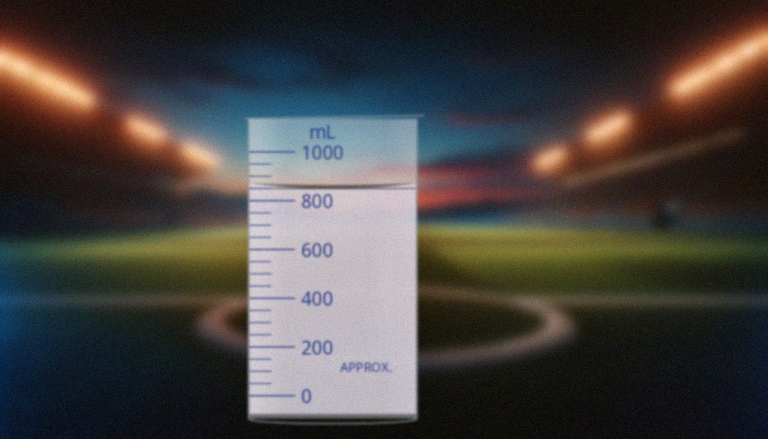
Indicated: value=850 unit=mL
